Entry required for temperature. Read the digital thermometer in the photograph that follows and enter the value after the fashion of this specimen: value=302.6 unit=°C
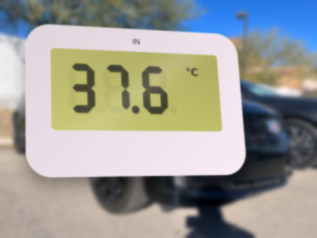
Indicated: value=37.6 unit=°C
